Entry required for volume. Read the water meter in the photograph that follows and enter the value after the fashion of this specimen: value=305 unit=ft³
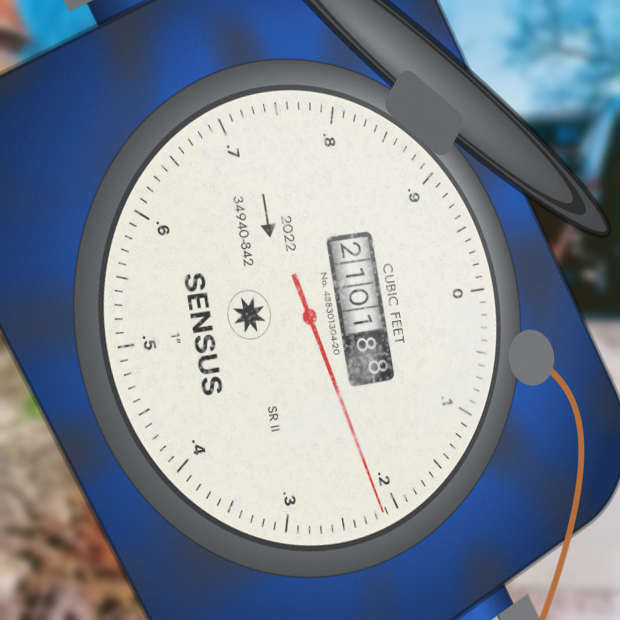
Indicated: value=210188.21 unit=ft³
